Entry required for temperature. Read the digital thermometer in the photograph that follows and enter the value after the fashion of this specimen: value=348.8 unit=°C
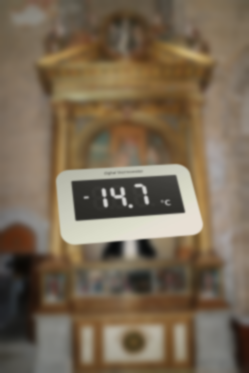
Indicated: value=-14.7 unit=°C
